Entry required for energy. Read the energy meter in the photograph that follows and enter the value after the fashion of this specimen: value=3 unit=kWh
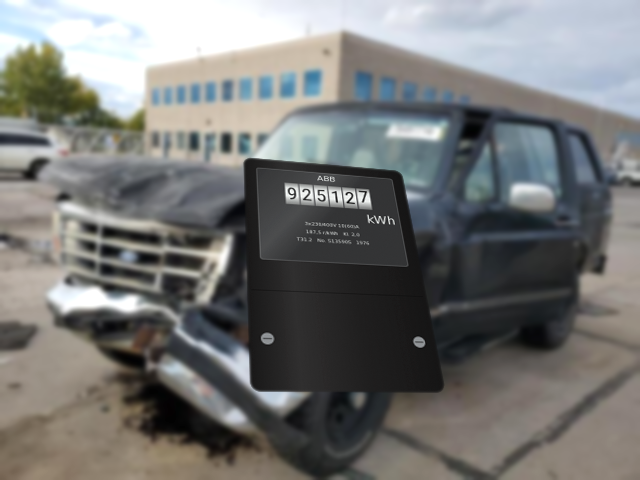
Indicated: value=925127 unit=kWh
